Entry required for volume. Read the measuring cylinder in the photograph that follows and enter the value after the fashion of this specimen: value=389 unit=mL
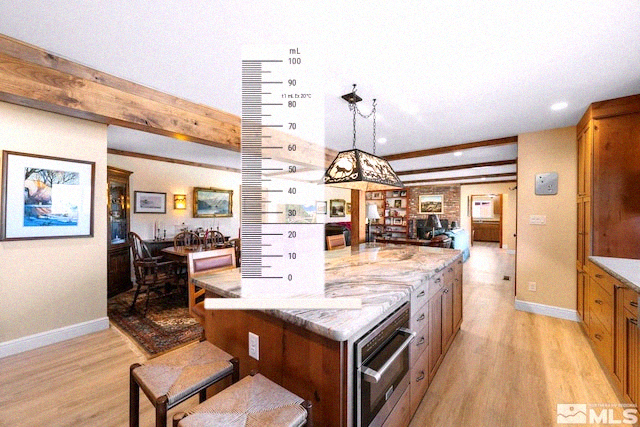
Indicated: value=25 unit=mL
